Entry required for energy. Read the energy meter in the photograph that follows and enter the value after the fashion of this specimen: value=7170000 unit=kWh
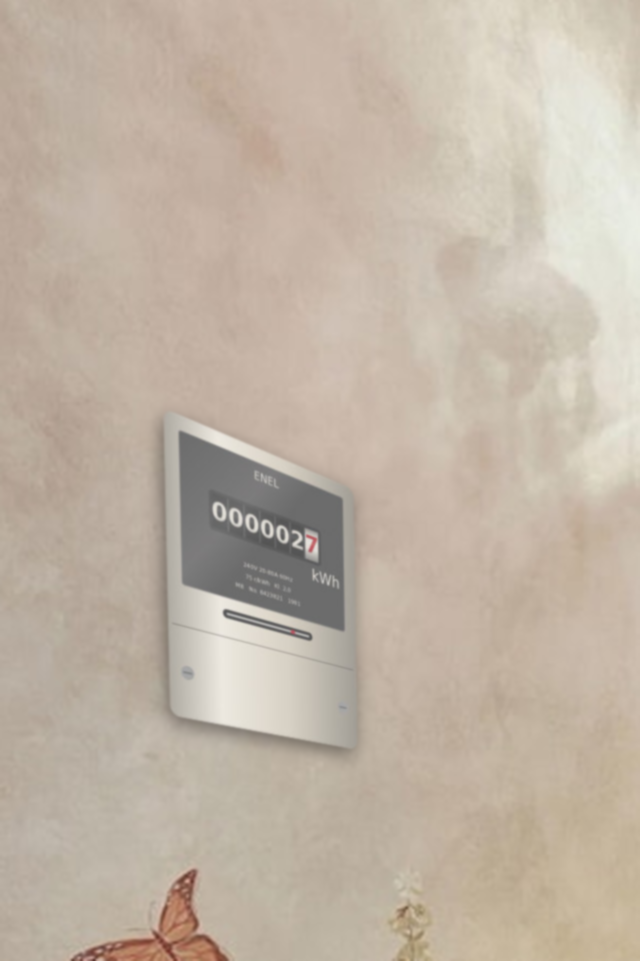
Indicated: value=2.7 unit=kWh
